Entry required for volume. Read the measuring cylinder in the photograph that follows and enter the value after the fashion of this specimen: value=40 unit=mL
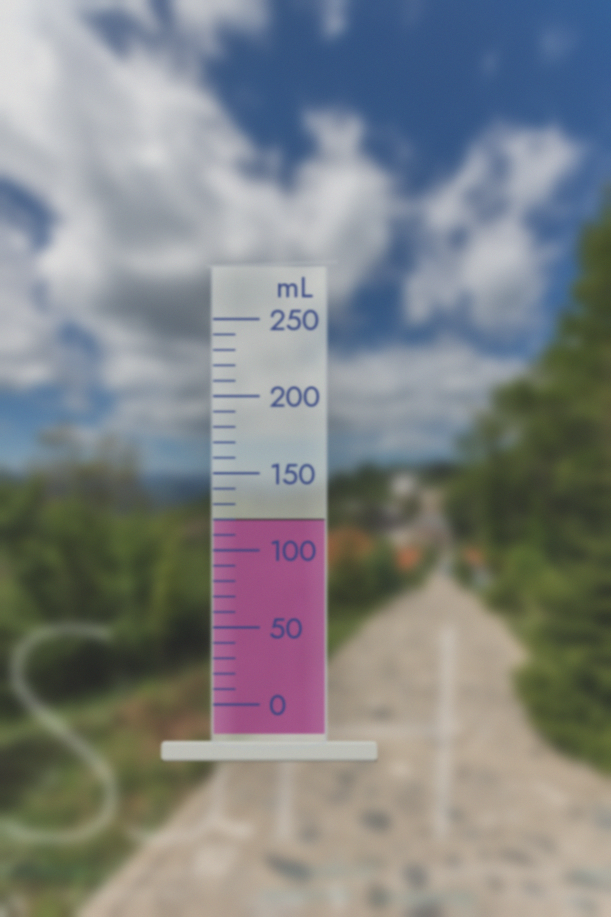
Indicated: value=120 unit=mL
